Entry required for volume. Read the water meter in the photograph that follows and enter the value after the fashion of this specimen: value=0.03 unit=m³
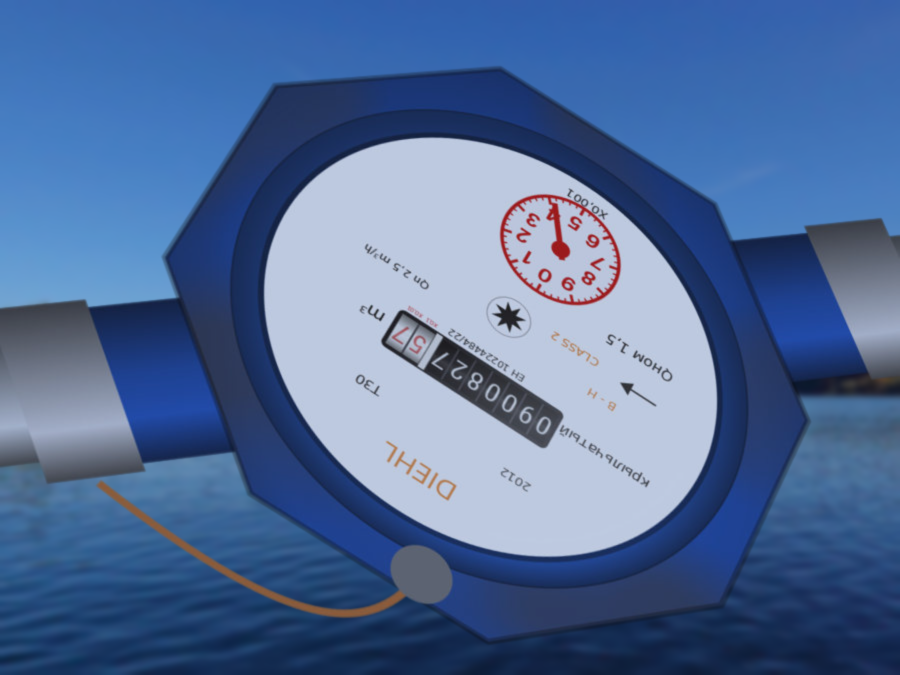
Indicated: value=900827.574 unit=m³
